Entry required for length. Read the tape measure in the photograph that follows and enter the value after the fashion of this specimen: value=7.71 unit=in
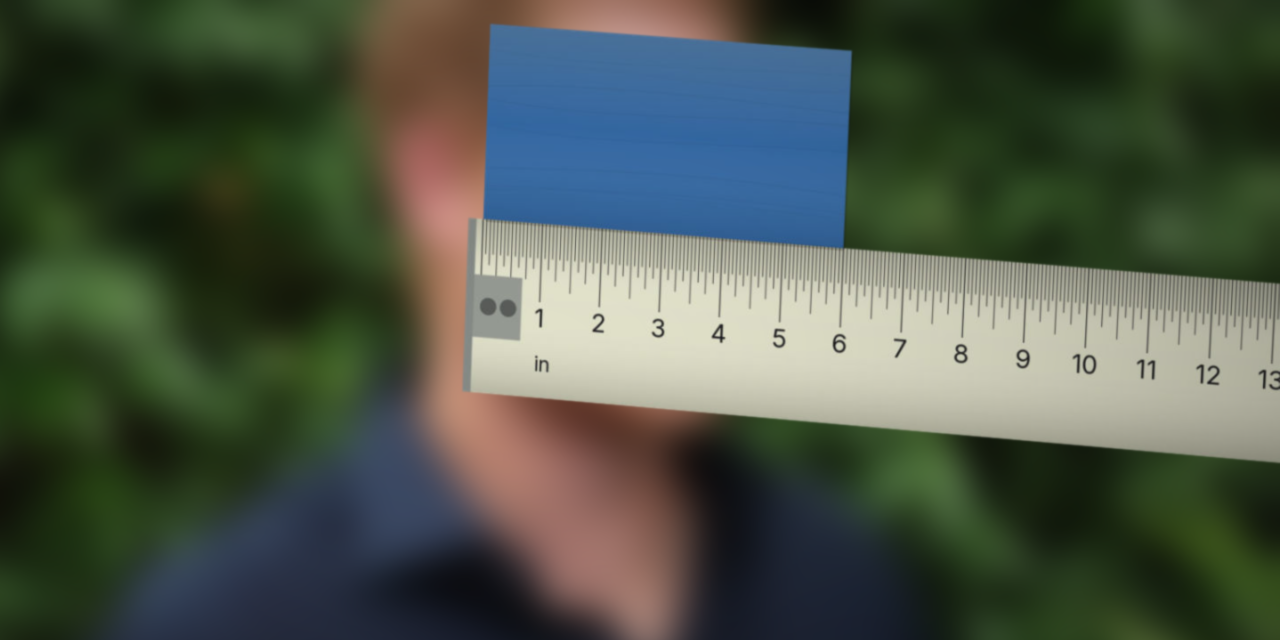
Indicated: value=6 unit=in
